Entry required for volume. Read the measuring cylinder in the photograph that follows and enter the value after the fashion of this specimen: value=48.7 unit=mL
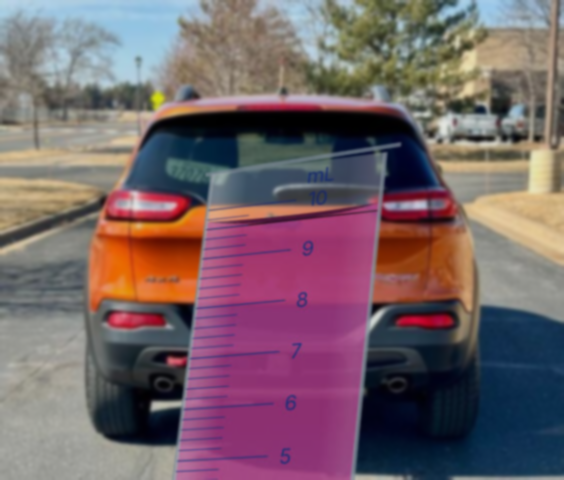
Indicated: value=9.6 unit=mL
